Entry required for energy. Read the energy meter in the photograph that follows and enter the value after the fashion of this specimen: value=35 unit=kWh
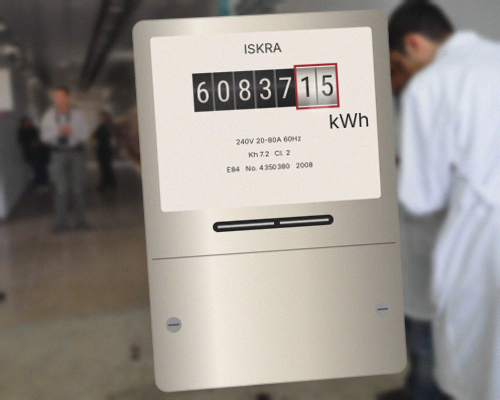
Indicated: value=60837.15 unit=kWh
